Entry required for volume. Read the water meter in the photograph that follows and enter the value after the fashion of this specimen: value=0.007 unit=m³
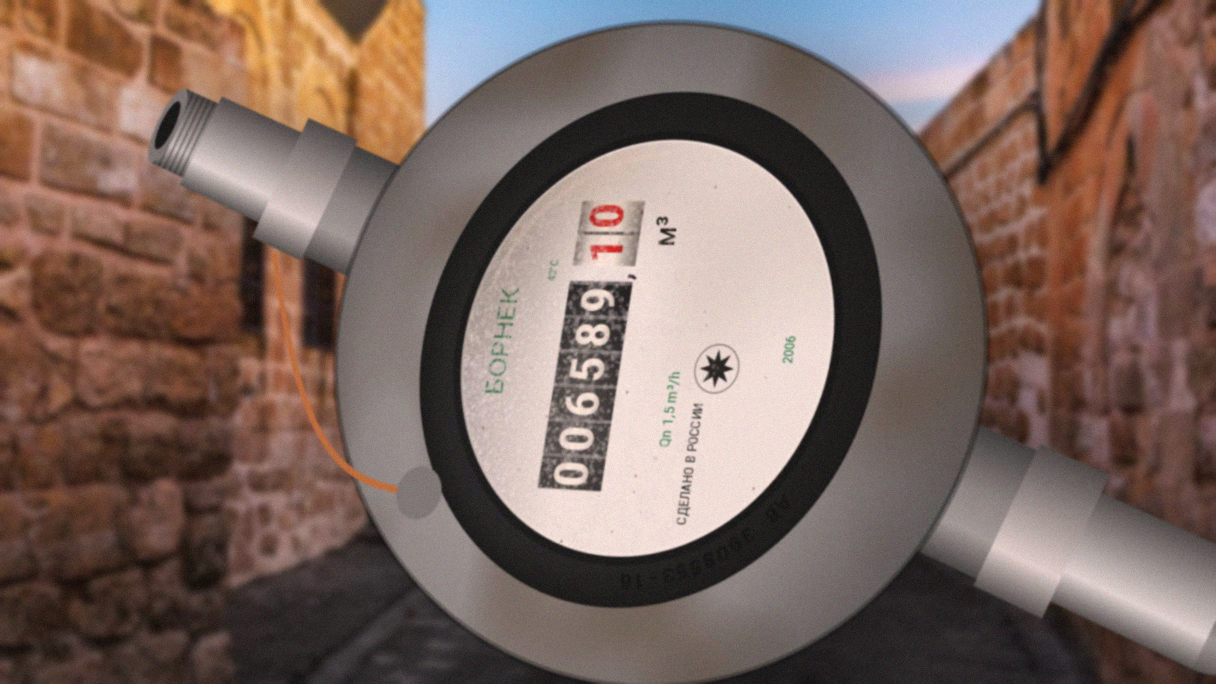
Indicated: value=6589.10 unit=m³
